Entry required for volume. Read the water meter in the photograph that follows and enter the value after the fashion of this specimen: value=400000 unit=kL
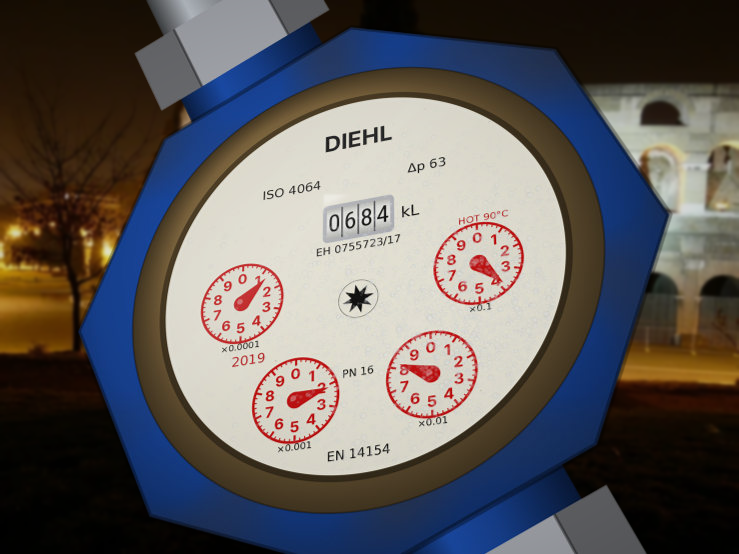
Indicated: value=684.3821 unit=kL
